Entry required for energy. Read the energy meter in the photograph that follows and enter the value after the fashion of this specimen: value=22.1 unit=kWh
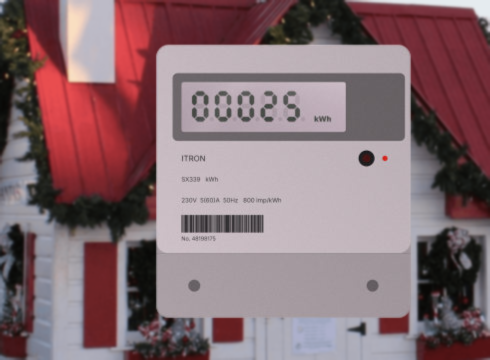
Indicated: value=25 unit=kWh
